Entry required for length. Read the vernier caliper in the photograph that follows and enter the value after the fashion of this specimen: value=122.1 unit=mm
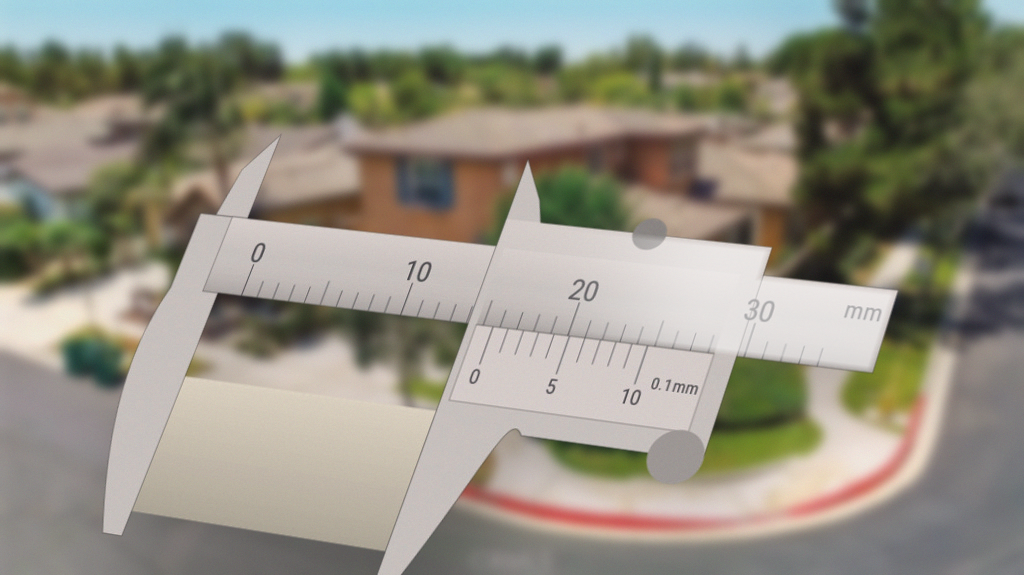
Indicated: value=15.6 unit=mm
